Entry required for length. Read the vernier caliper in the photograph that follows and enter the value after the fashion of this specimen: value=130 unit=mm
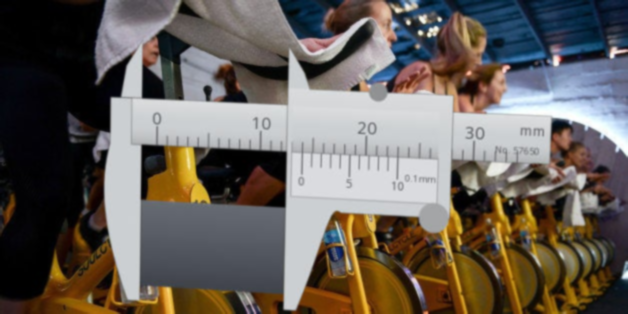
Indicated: value=14.0 unit=mm
